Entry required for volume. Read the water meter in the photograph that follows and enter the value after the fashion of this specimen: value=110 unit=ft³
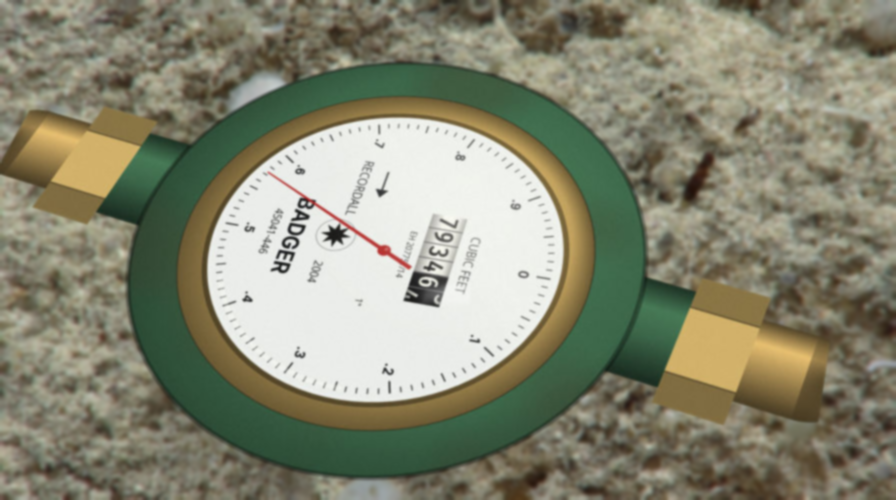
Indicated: value=793463.57 unit=ft³
